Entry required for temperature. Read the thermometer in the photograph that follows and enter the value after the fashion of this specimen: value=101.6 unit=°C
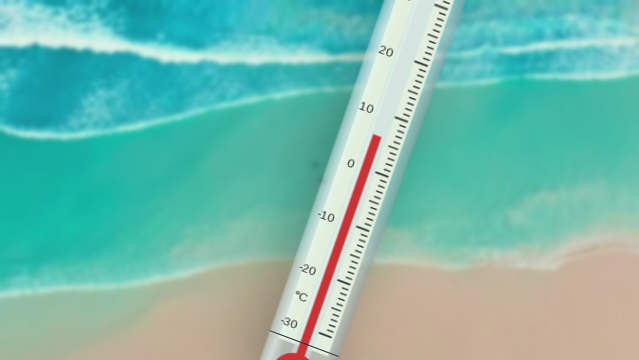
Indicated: value=6 unit=°C
